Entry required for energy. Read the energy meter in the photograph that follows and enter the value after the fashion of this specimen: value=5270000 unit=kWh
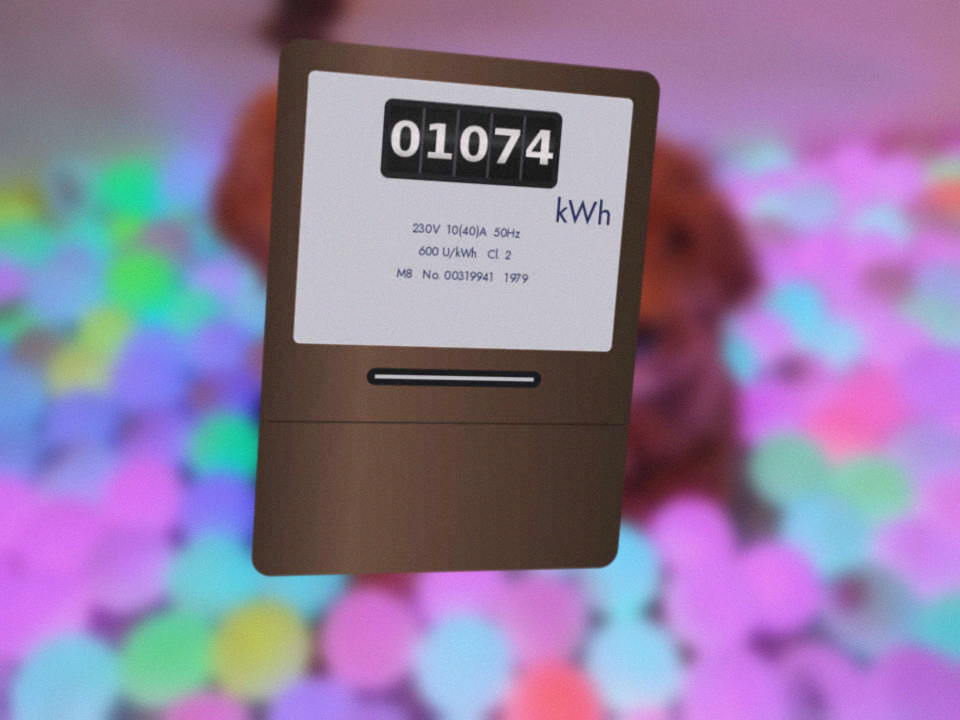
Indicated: value=1074 unit=kWh
